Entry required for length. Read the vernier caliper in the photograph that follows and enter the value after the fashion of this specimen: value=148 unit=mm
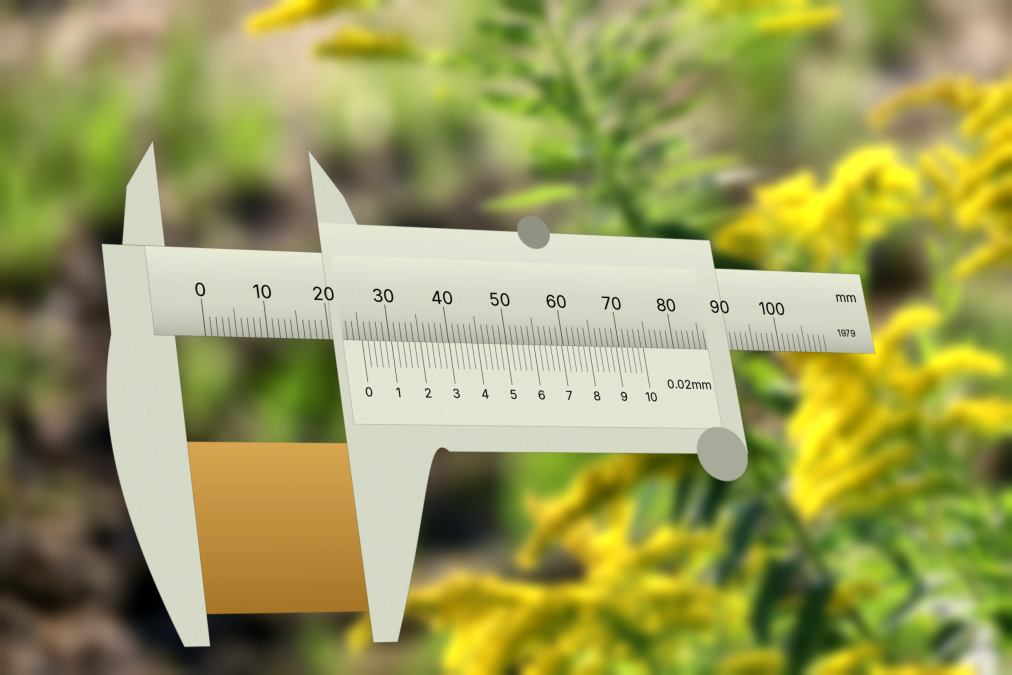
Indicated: value=25.4 unit=mm
